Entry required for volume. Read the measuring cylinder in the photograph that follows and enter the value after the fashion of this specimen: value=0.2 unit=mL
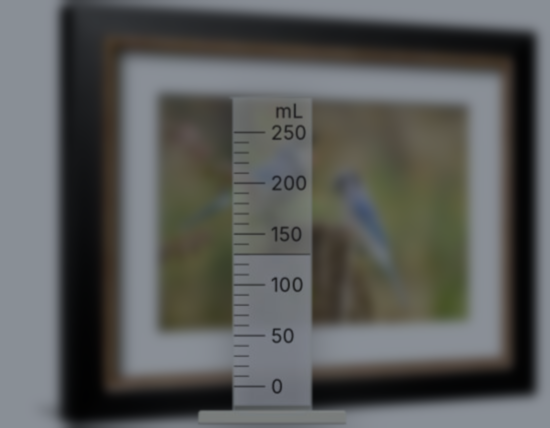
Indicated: value=130 unit=mL
